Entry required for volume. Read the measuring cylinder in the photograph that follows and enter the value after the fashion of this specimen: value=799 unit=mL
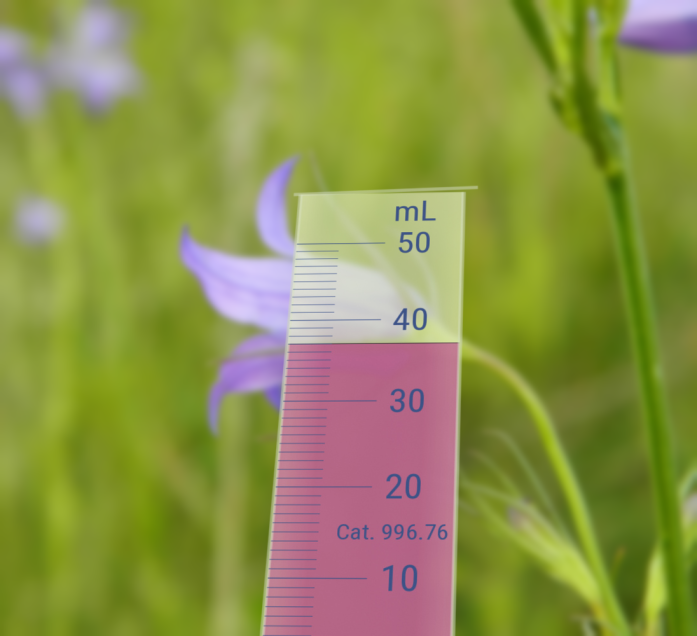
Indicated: value=37 unit=mL
